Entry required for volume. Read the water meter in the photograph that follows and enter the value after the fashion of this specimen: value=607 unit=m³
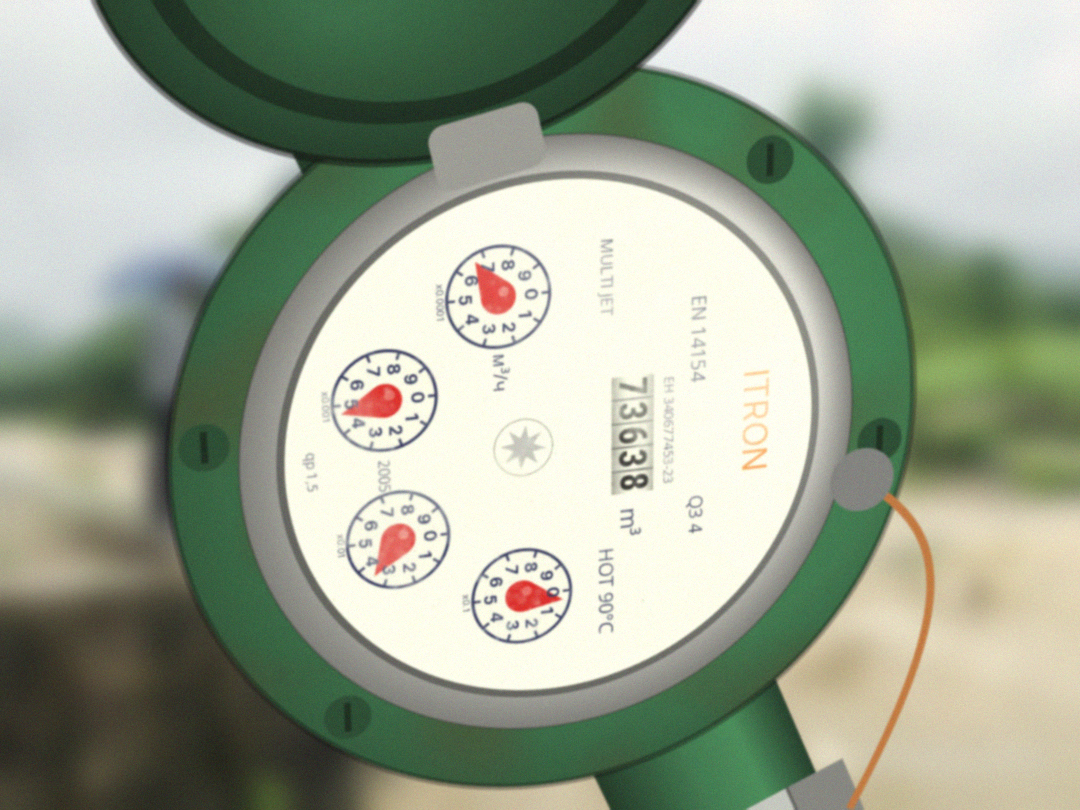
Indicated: value=73638.0346 unit=m³
